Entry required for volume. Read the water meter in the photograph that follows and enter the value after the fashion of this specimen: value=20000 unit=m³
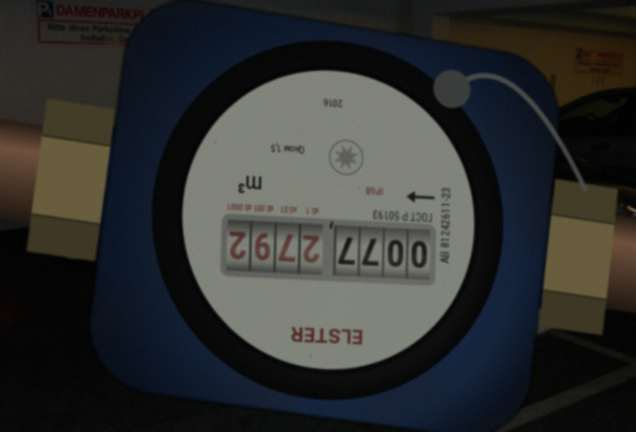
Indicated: value=77.2792 unit=m³
